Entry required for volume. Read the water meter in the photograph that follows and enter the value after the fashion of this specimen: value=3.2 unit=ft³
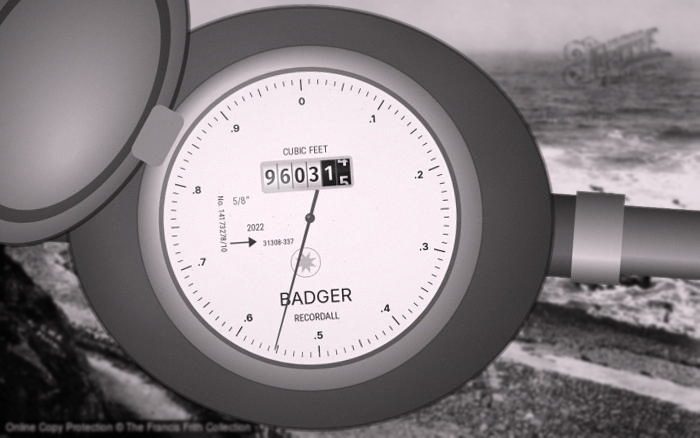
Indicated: value=960314.55 unit=ft³
